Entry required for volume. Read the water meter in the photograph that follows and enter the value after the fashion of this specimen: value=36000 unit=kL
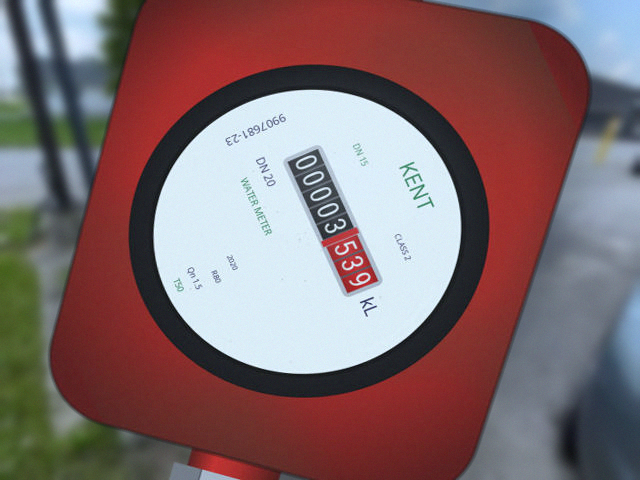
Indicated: value=3.539 unit=kL
